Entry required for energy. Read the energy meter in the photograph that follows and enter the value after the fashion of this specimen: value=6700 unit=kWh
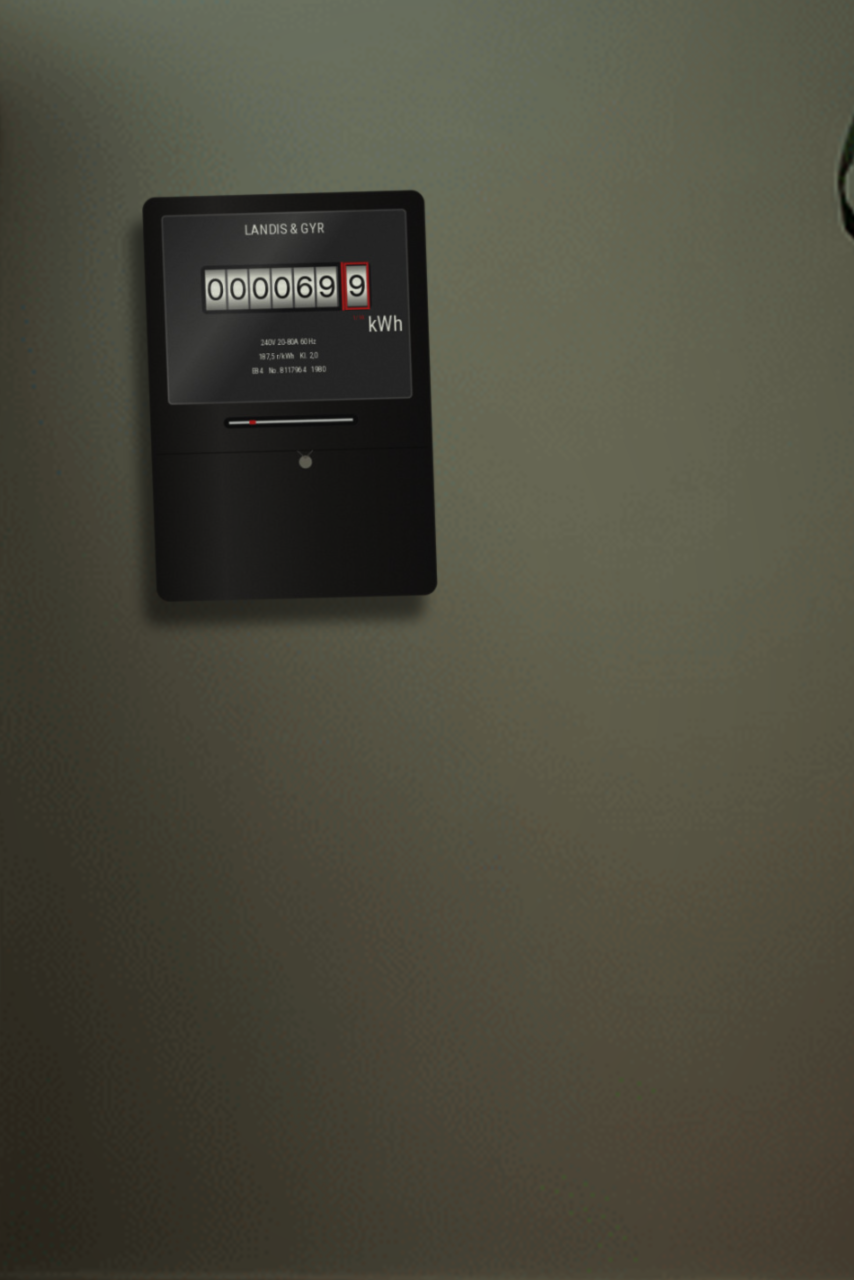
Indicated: value=69.9 unit=kWh
